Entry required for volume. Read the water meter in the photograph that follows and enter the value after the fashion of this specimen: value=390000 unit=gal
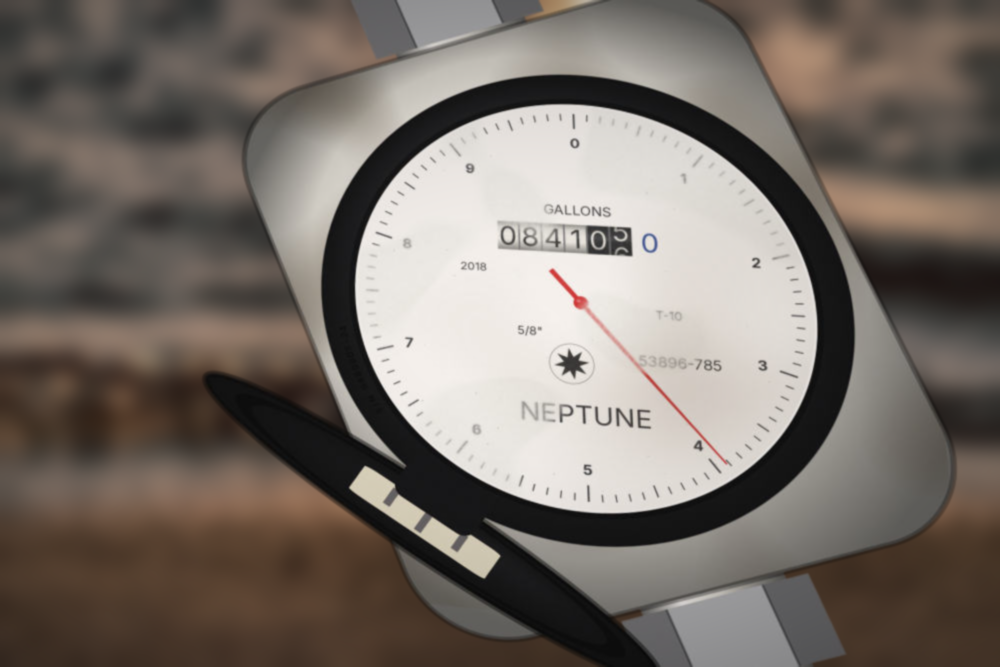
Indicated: value=841053.9 unit=gal
